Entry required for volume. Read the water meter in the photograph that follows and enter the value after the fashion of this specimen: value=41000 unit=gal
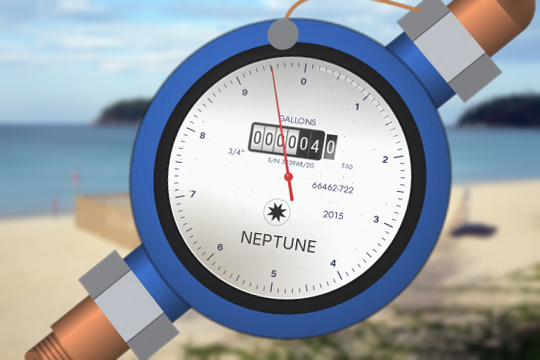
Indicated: value=39.5 unit=gal
